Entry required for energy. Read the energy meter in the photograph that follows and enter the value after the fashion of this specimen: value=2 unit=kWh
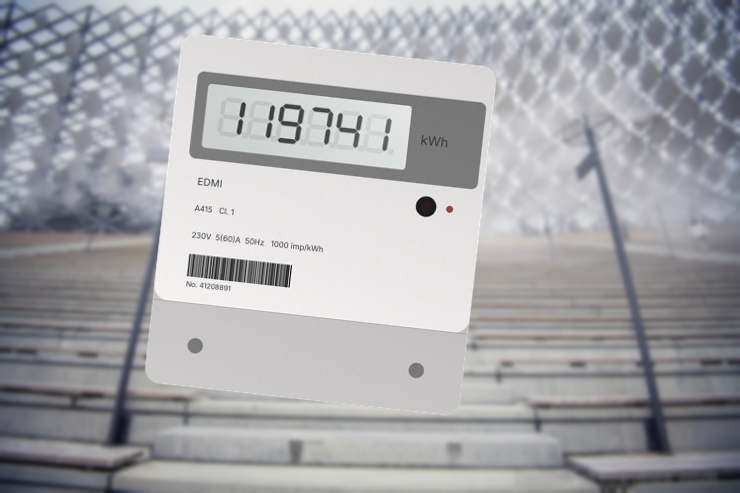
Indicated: value=119741 unit=kWh
